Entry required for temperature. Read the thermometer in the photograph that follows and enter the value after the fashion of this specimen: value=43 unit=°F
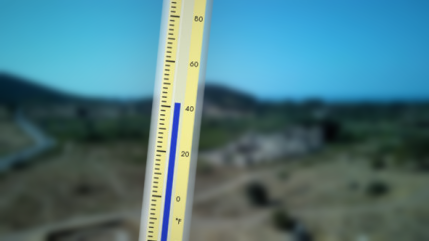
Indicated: value=42 unit=°F
